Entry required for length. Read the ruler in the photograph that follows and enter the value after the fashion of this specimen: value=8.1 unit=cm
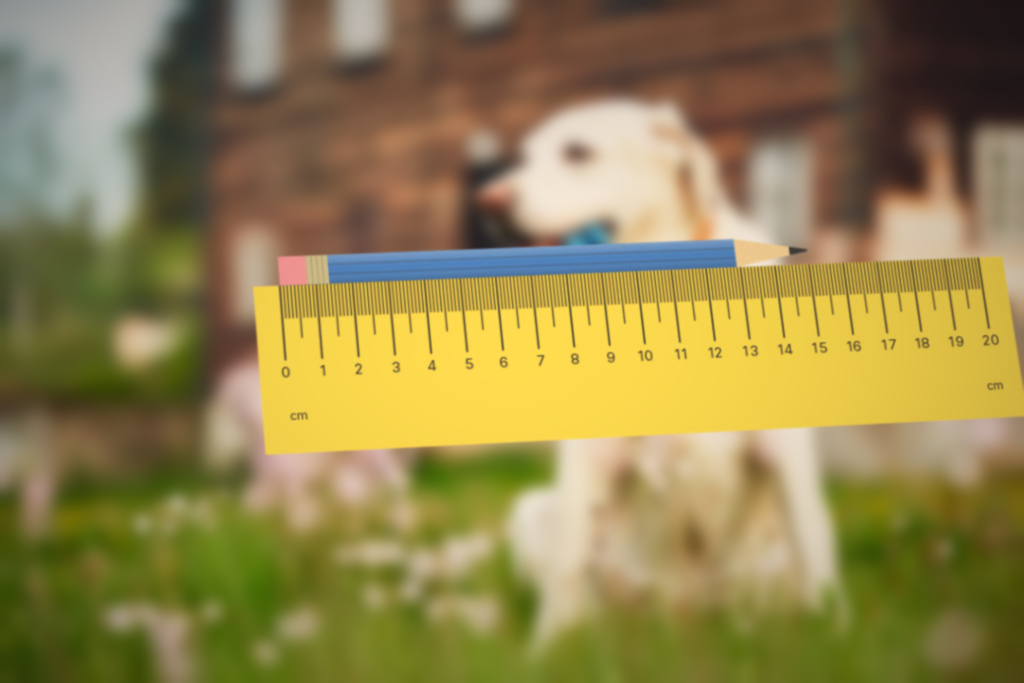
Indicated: value=15 unit=cm
